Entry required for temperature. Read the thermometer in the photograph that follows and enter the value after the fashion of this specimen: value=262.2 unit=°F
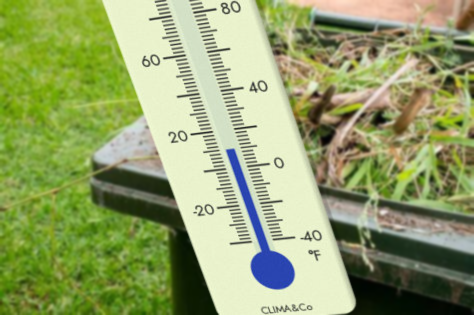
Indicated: value=10 unit=°F
